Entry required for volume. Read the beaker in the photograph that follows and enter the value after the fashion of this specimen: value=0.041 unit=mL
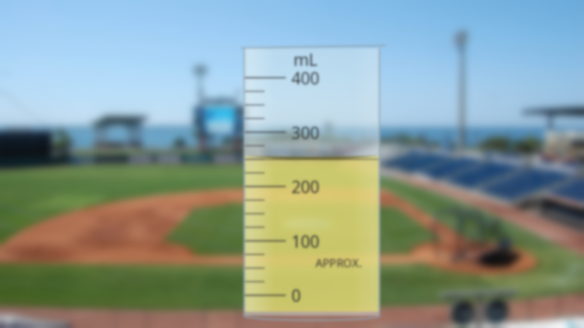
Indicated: value=250 unit=mL
